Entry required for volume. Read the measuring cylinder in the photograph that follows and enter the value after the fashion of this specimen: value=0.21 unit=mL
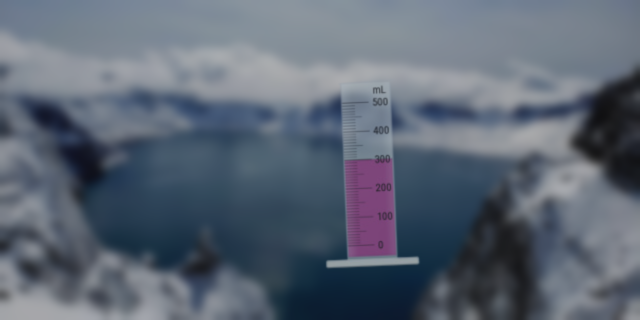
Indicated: value=300 unit=mL
